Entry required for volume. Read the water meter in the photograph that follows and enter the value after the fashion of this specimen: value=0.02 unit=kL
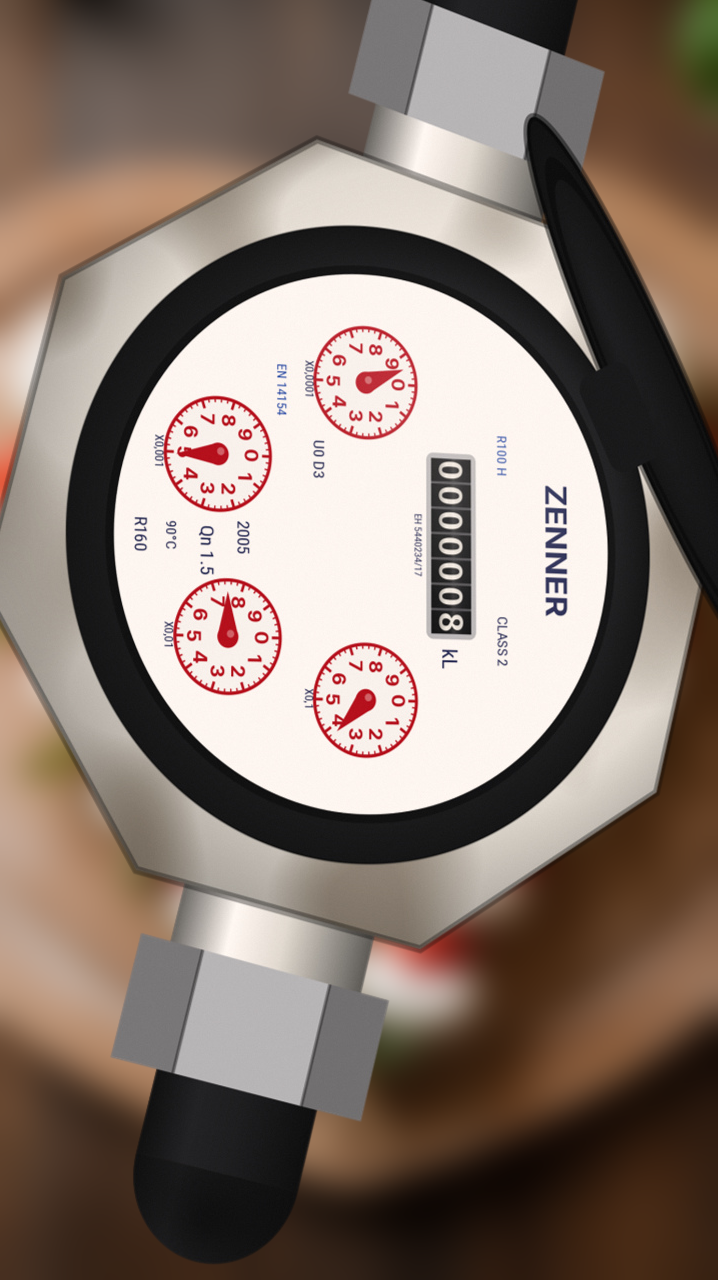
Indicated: value=8.3749 unit=kL
